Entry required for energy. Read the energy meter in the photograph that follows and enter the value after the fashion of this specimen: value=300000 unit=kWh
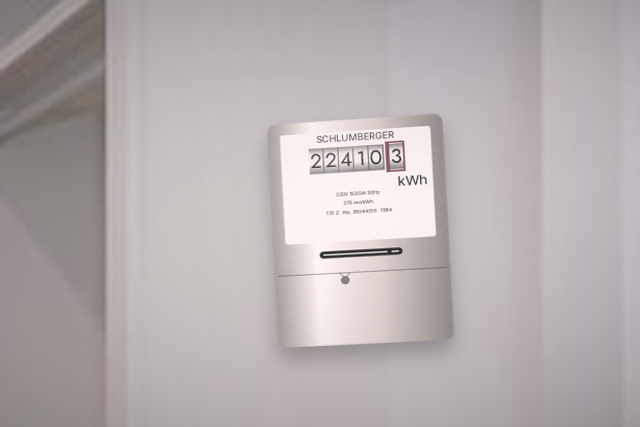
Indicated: value=22410.3 unit=kWh
